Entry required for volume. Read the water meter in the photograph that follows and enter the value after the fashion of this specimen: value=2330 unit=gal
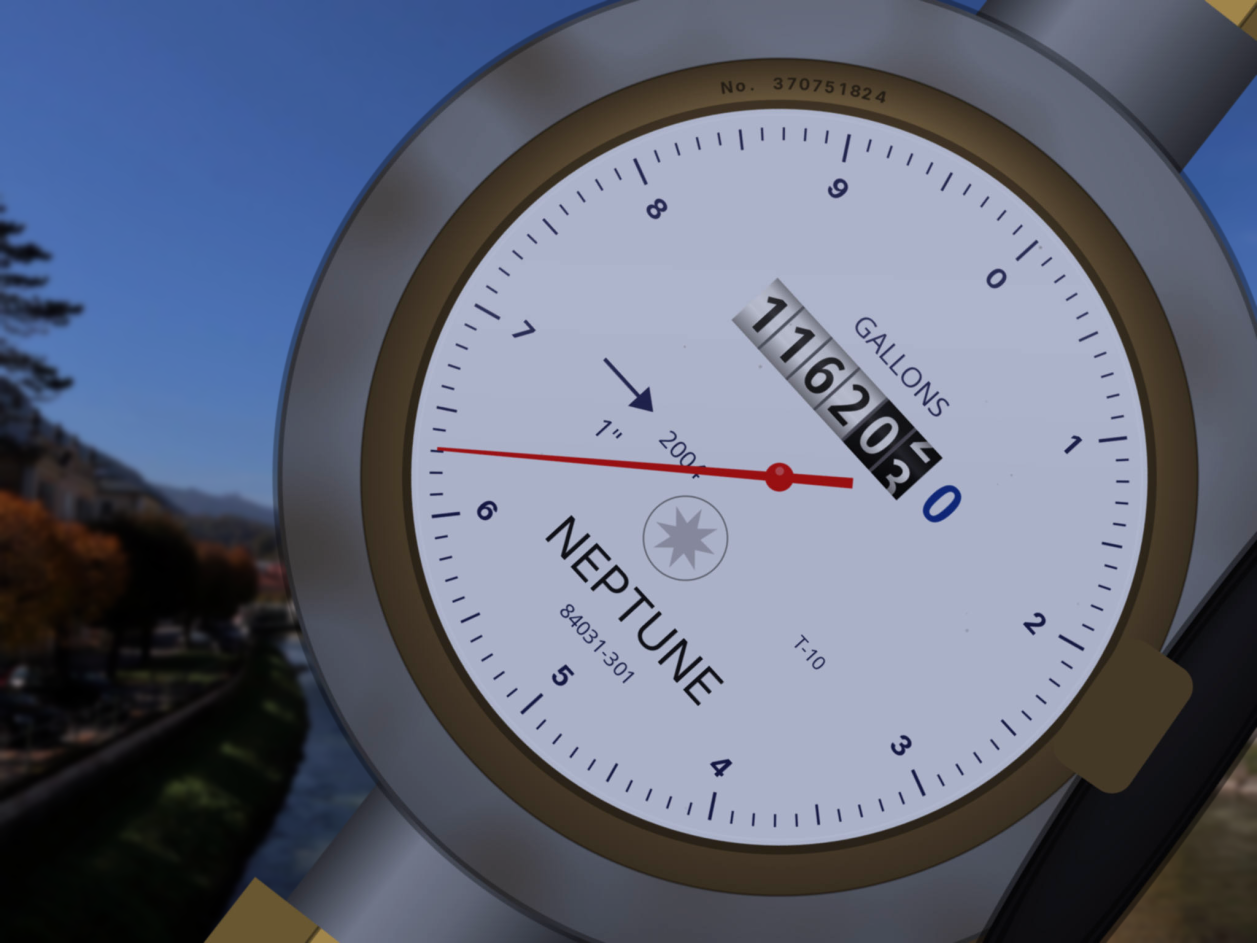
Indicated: value=1162026.3 unit=gal
